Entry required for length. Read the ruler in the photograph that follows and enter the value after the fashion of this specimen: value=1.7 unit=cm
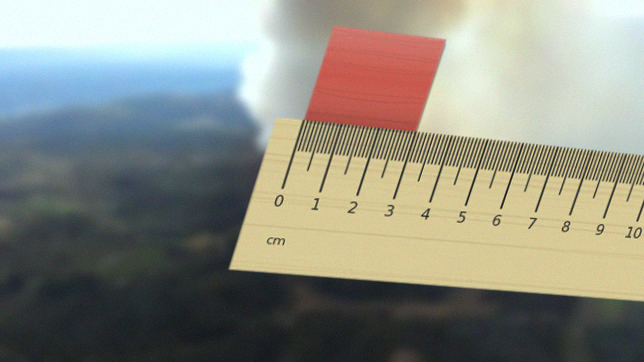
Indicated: value=3 unit=cm
